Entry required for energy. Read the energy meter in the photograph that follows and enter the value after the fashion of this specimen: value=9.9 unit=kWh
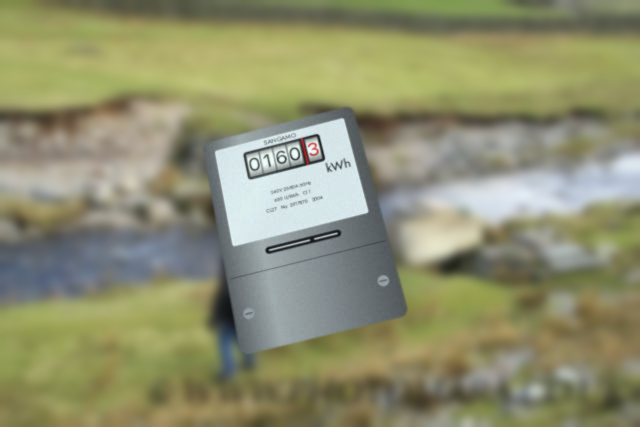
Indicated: value=160.3 unit=kWh
